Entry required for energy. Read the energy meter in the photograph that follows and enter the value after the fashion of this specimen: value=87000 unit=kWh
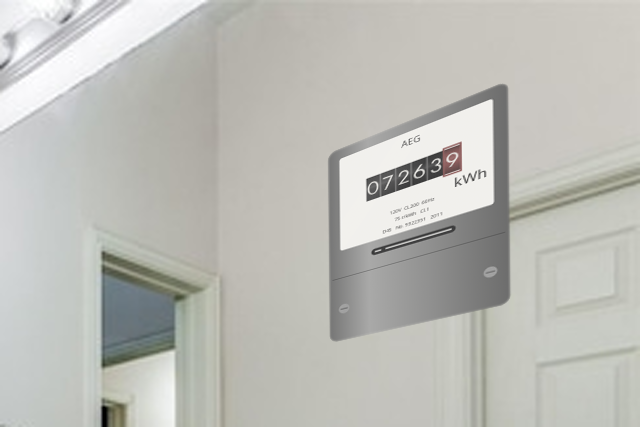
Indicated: value=7263.9 unit=kWh
